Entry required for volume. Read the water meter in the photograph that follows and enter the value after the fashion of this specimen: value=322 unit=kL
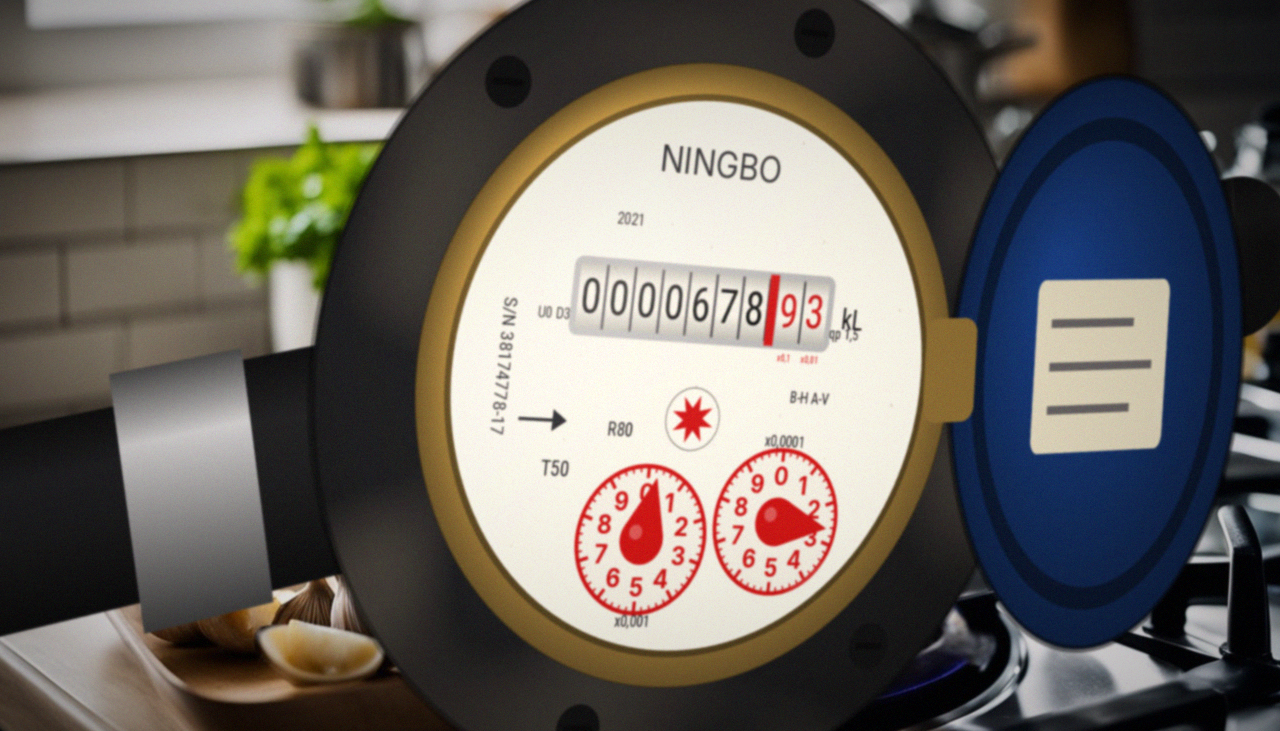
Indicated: value=678.9302 unit=kL
